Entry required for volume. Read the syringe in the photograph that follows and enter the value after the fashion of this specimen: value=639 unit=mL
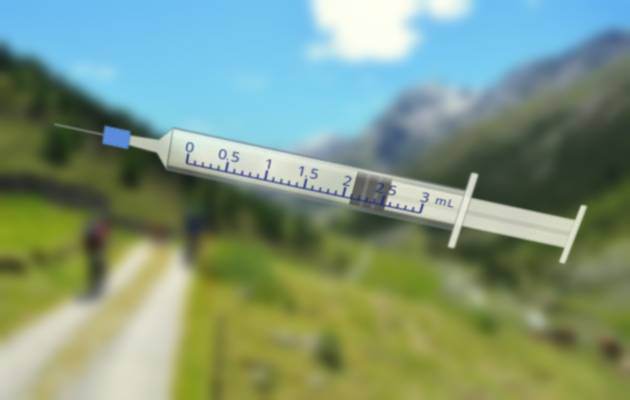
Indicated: value=2.1 unit=mL
